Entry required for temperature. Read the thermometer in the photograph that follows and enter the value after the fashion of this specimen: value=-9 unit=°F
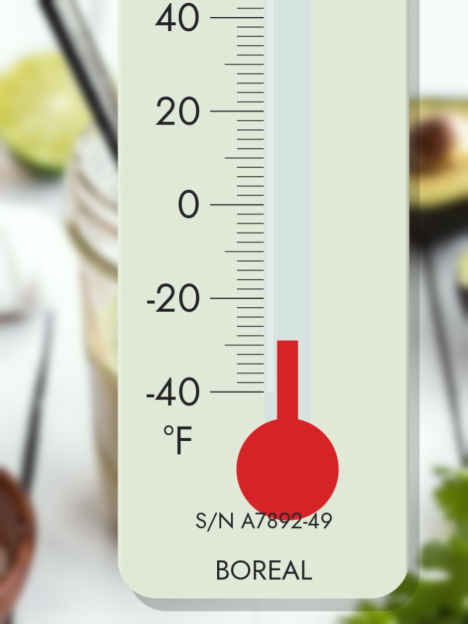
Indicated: value=-29 unit=°F
